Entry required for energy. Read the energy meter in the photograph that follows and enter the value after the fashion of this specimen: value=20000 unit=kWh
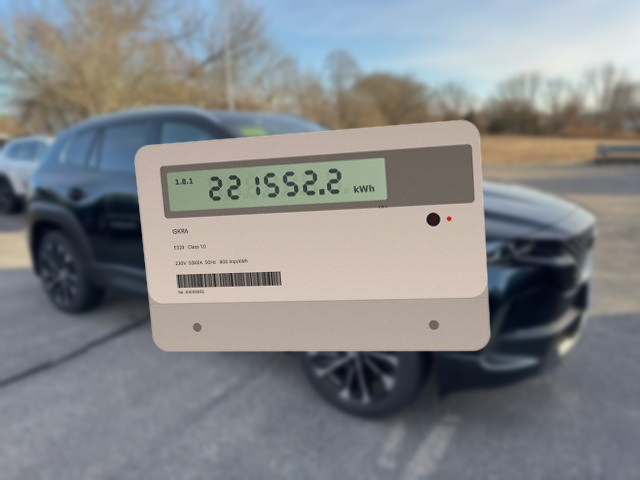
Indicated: value=221552.2 unit=kWh
